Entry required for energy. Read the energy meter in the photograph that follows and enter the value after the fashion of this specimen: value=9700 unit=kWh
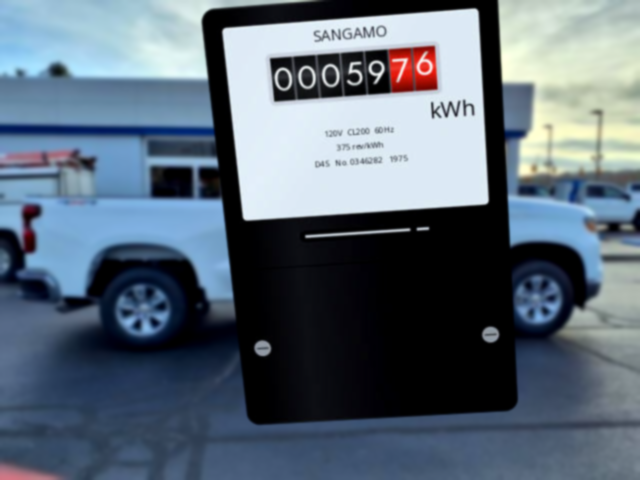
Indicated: value=59.76 unit=kWh
